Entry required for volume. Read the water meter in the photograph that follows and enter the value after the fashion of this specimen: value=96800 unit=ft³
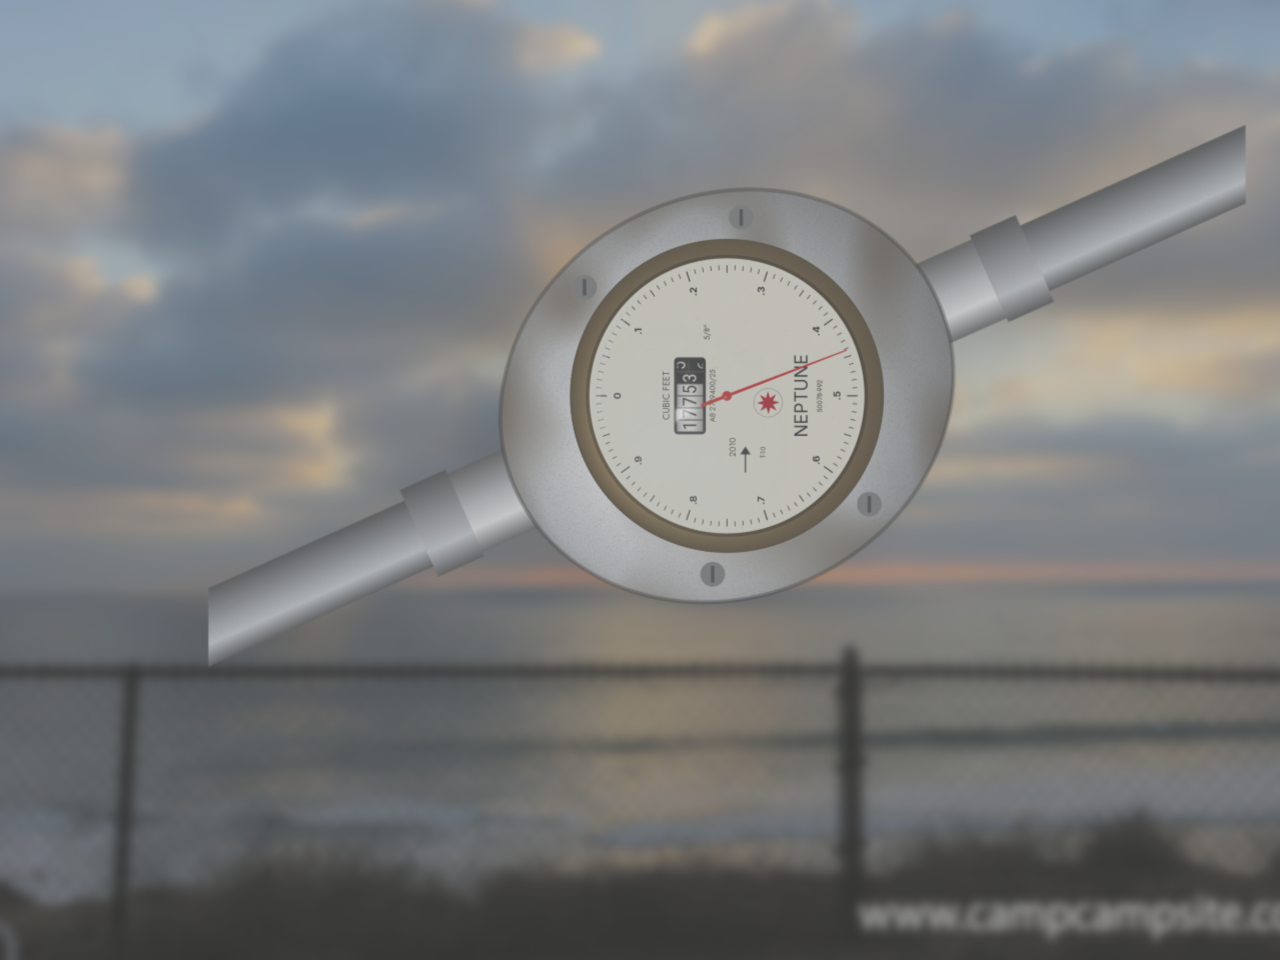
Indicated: value=177535.44 unit=ft³
